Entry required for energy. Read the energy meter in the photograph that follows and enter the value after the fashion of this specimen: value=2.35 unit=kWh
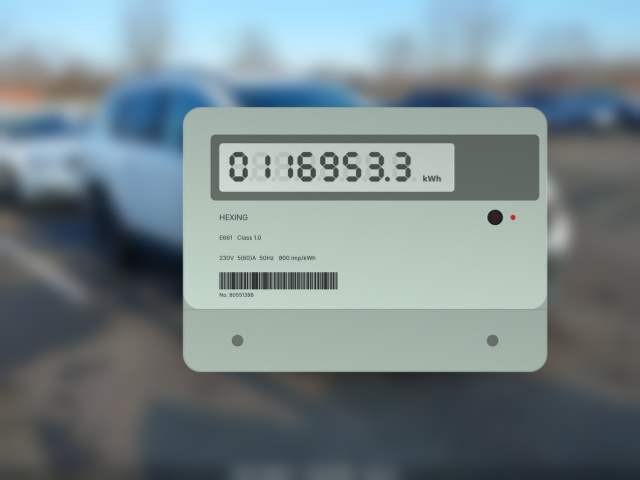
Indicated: value=116953.3 unit=kWh
